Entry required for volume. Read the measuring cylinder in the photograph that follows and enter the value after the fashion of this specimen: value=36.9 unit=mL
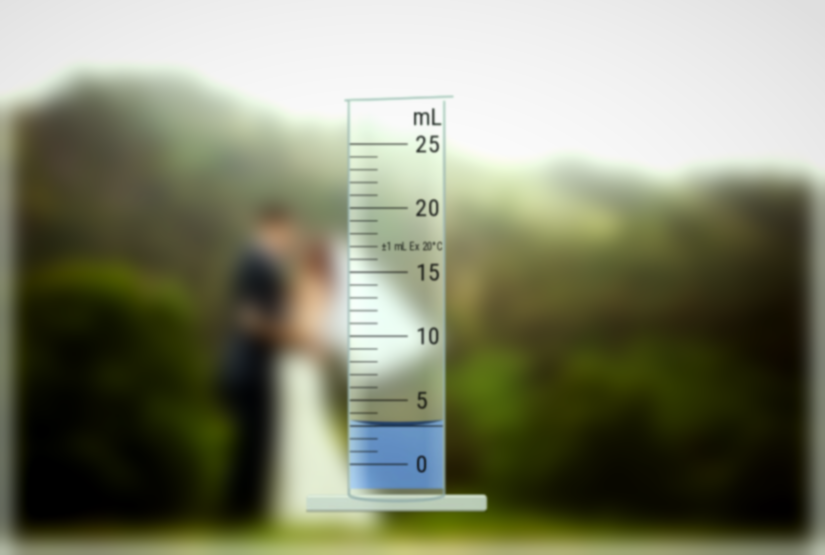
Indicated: value=3 unit=mL
